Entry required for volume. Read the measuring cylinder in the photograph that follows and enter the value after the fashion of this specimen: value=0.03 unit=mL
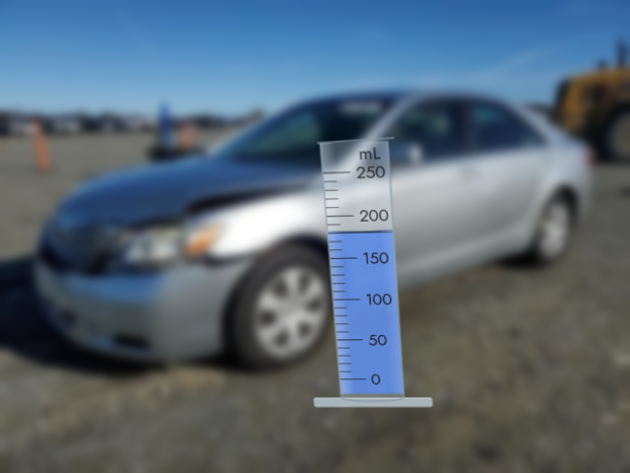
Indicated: value=180 unit=mL
